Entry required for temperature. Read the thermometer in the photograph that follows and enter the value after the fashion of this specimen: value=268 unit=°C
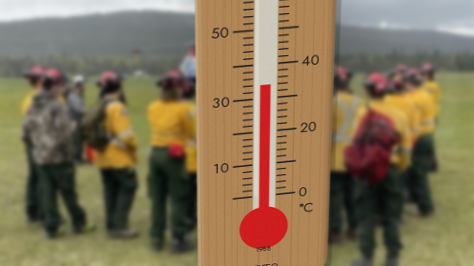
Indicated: value=34 unit=°C
